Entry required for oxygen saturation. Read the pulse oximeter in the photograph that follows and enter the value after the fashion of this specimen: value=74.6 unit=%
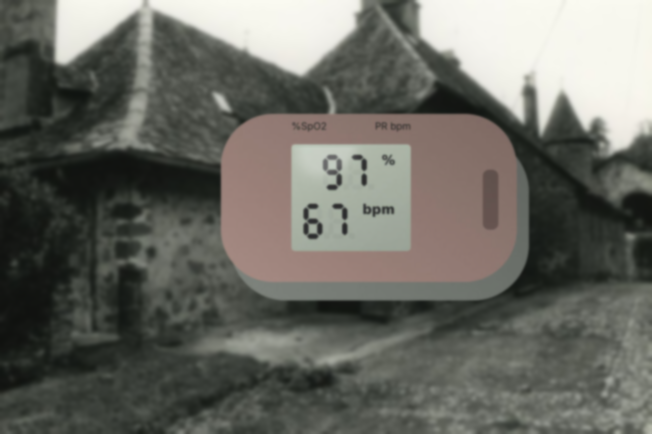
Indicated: value=97 unit=%
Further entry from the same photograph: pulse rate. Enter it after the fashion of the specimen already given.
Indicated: value=67 unit=bpm
